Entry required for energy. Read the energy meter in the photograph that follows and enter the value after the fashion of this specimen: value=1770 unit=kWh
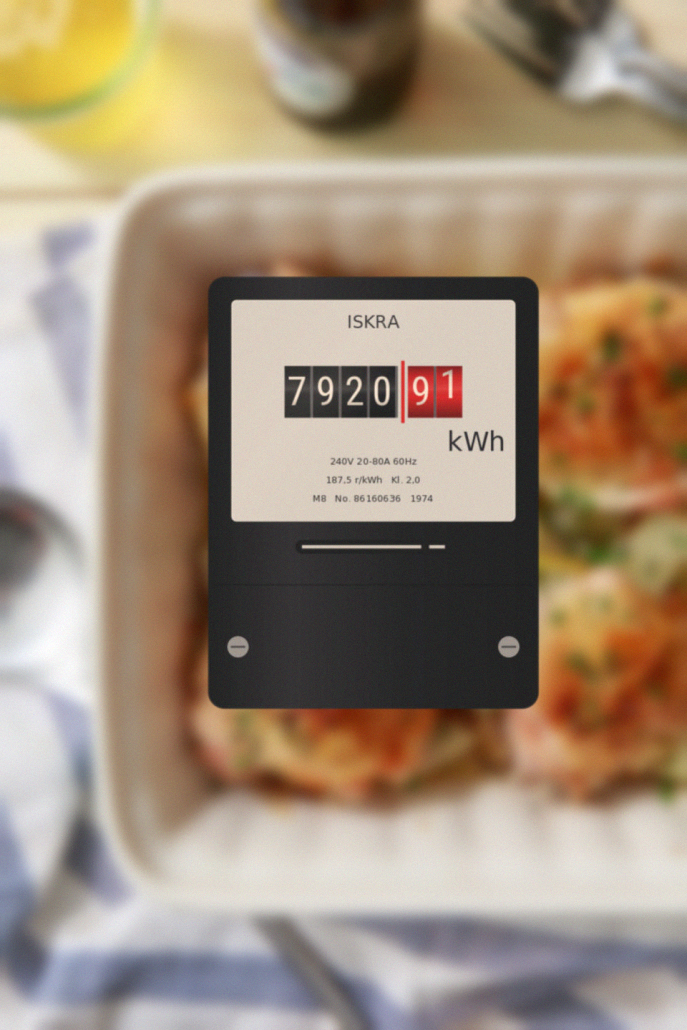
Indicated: value=7920.91 unit=kWh
